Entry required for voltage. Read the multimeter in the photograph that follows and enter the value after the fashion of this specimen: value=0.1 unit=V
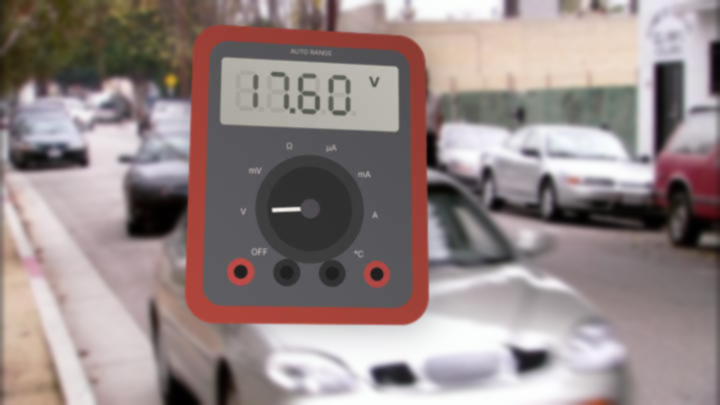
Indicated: value=17.60 unit=V
